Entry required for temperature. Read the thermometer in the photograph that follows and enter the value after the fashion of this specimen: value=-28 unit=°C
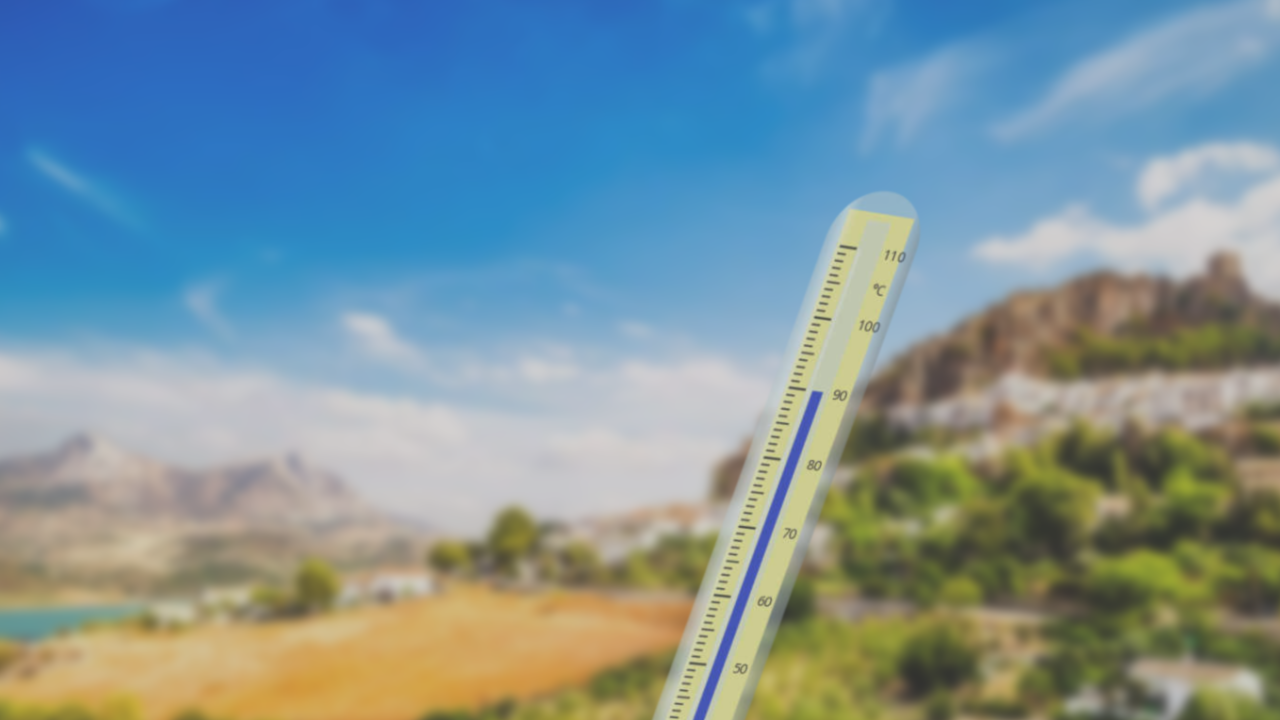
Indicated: value=90 unit=°C
